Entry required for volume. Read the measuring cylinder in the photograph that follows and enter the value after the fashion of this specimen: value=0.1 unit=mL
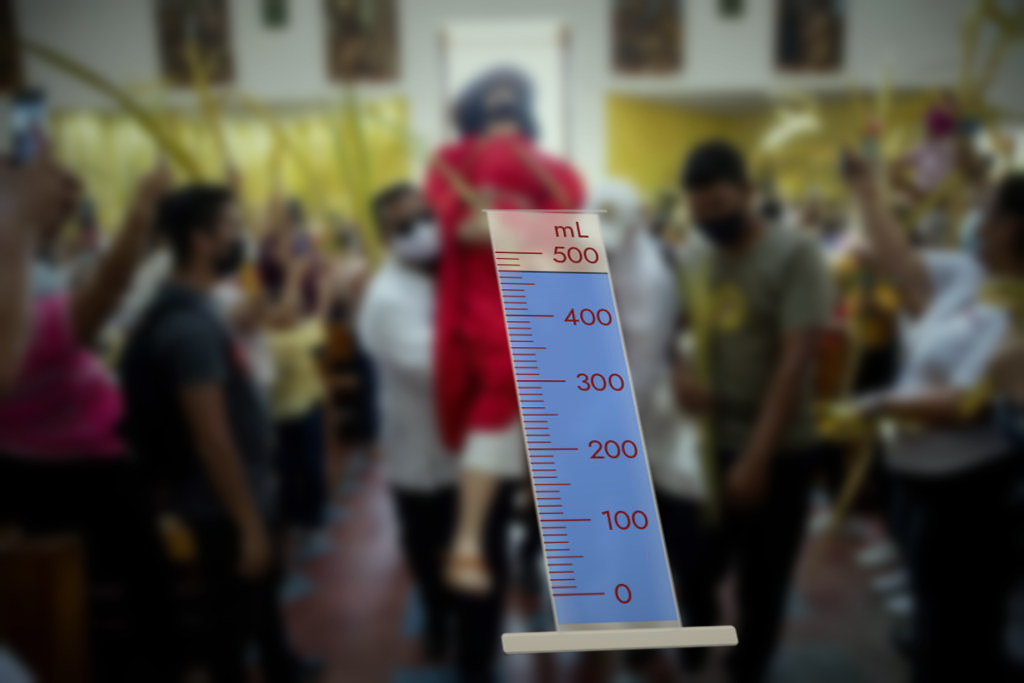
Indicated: value=470 unit=mL
